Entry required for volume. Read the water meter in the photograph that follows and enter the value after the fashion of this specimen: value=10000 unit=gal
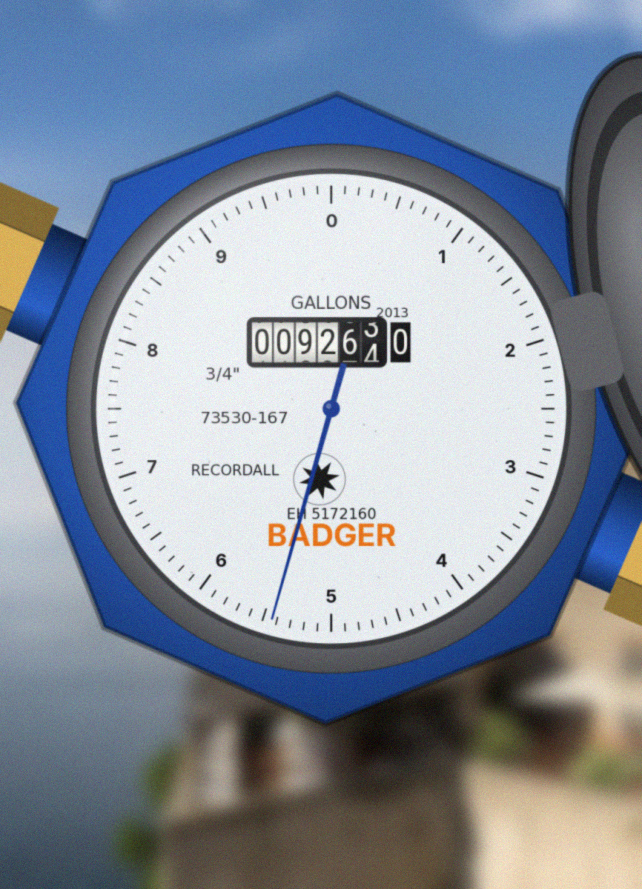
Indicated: value=92635.4 unit=gal
